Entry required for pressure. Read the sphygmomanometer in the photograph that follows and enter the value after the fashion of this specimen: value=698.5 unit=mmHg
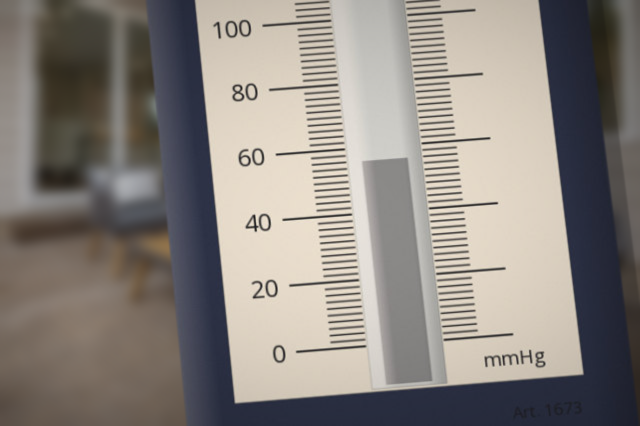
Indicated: value=56 unit=mmHg
